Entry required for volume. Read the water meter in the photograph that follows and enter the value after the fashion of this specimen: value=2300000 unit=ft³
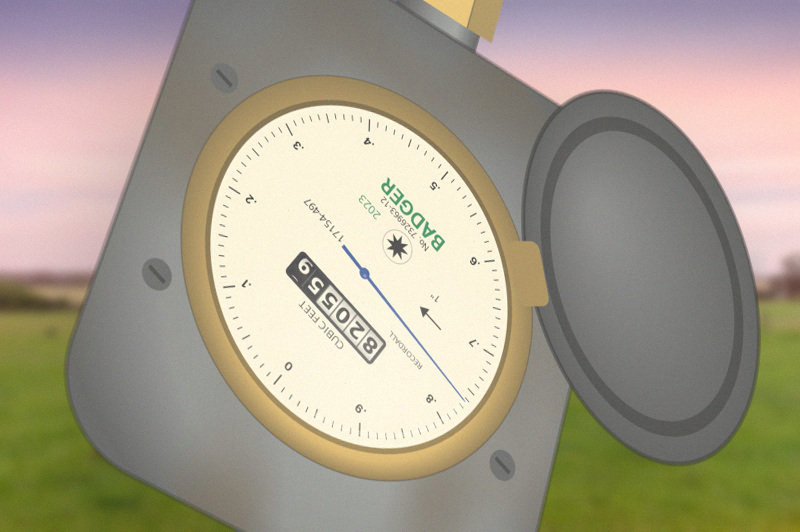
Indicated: value=820558.76 unit=ft³
